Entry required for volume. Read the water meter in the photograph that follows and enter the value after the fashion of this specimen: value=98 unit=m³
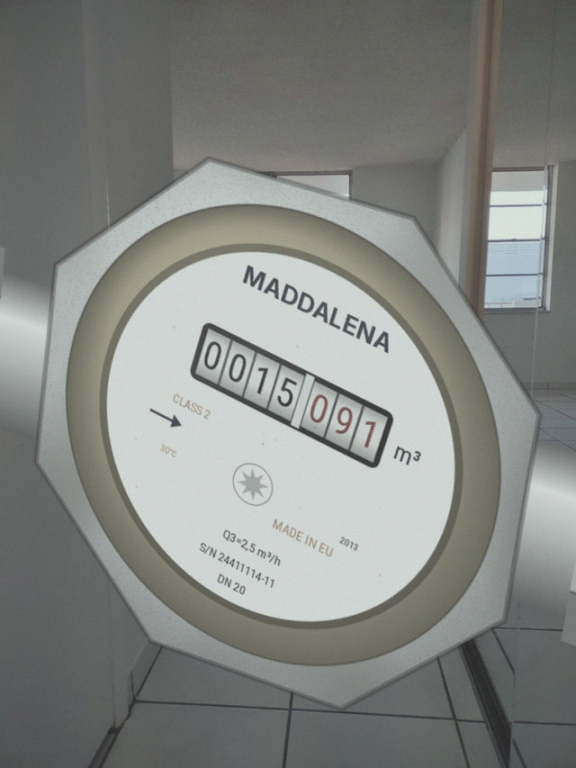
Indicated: value=15.091 unit=m³
